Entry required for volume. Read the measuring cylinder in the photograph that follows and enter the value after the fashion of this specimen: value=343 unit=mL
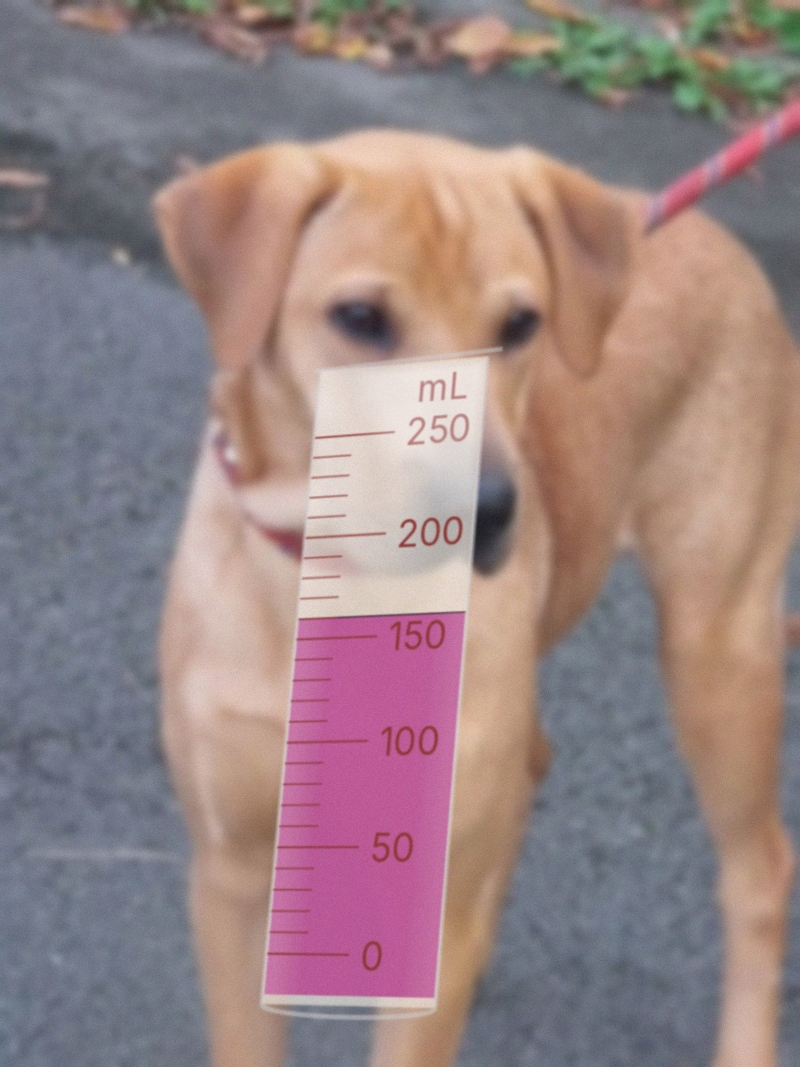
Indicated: value=160 unit=mL
